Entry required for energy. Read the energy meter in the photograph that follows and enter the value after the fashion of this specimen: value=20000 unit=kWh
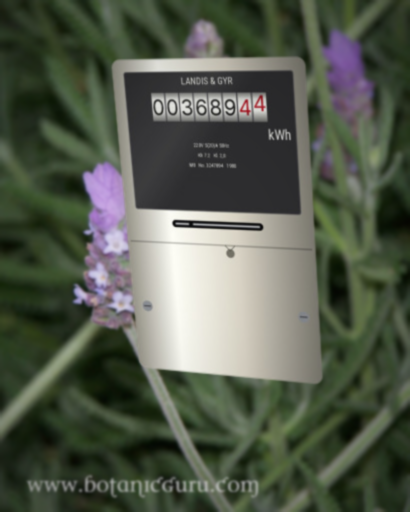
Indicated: value=3689.44 unit=kWh
